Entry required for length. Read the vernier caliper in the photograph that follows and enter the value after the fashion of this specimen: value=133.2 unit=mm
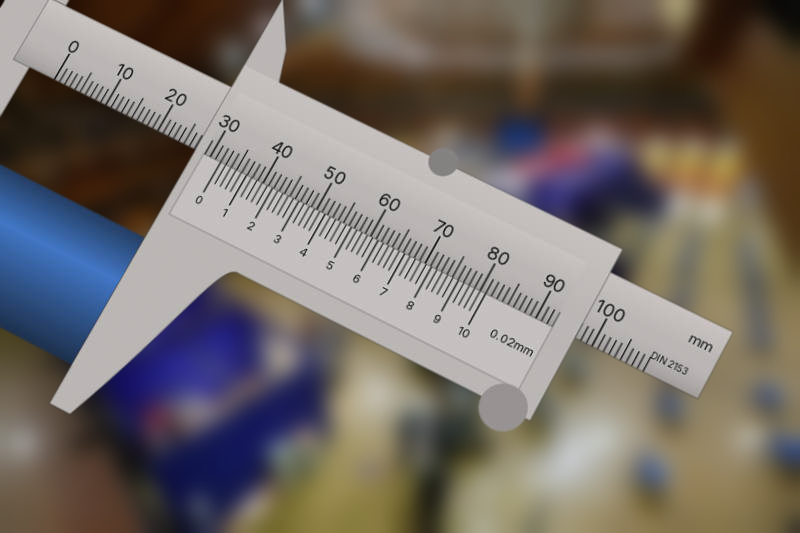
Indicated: value=32.0 unit=mm
